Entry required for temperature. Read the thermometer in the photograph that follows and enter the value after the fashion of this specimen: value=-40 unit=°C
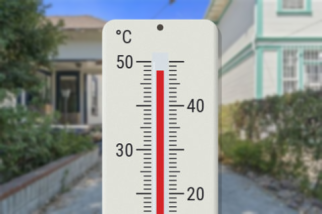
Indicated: value=48 unit=°C
